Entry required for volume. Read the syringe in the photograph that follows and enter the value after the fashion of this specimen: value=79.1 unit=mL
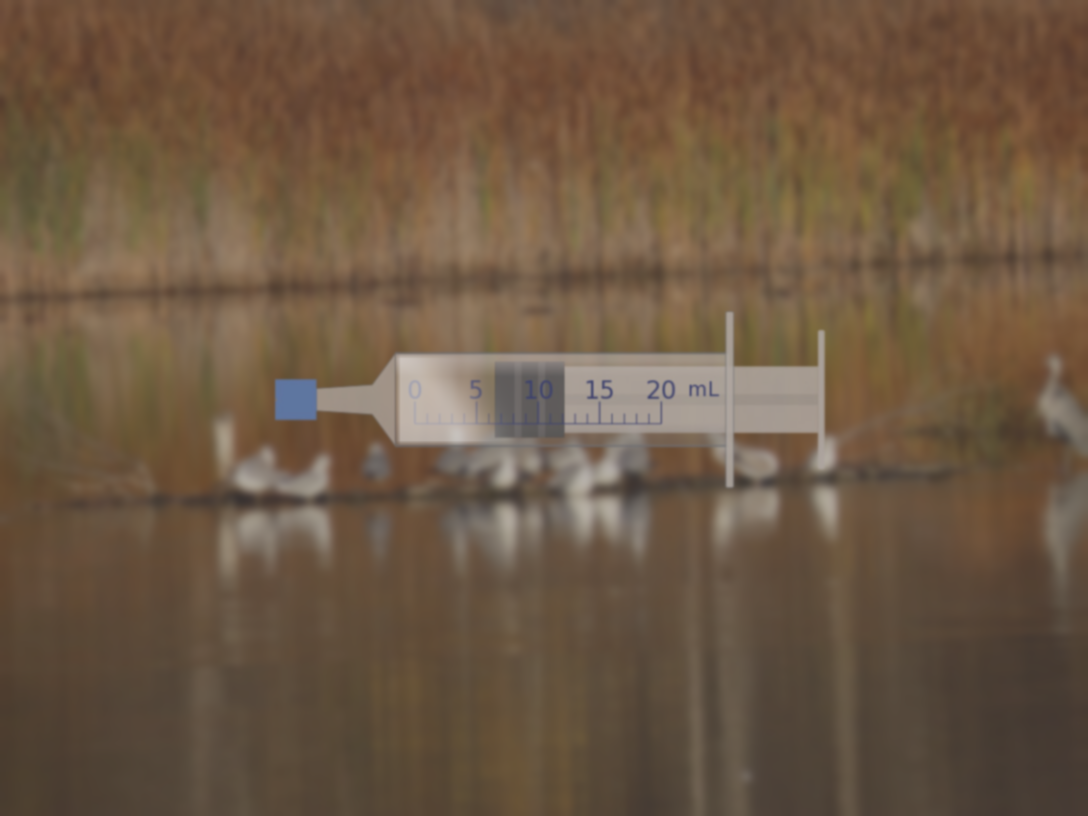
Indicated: value=6.5 unit=mL
